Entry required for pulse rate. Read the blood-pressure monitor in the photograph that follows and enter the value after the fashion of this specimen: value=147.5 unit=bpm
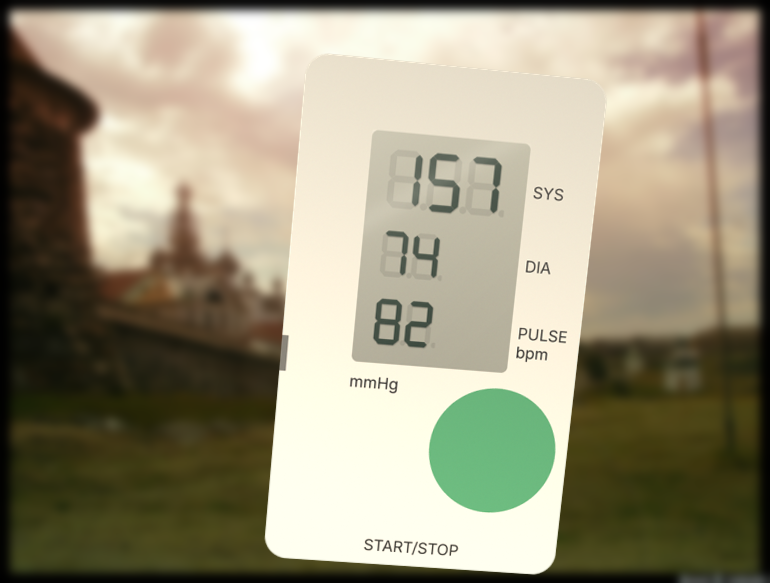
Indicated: value=82 unit=bpm
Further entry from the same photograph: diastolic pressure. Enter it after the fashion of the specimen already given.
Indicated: value=74 unit=mmHg
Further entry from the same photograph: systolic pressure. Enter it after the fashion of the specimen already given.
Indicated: value=157 unit=mmHg
